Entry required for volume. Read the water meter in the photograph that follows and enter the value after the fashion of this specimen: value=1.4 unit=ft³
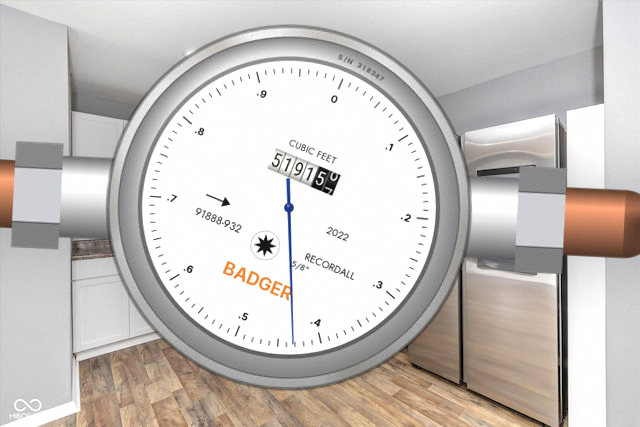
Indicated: value=519156.43 unit=ft³
